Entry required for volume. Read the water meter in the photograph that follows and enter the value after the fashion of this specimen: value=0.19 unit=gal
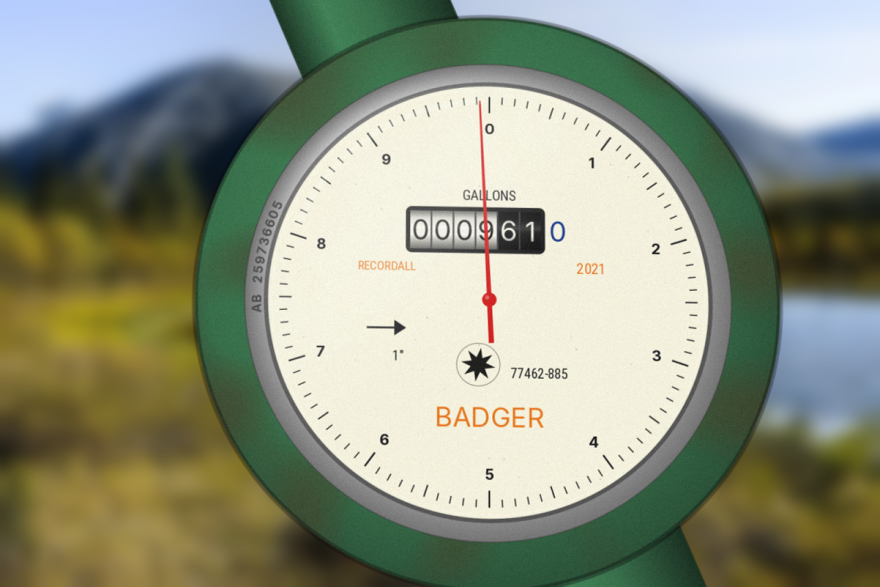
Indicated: value=9609.9 unit=gal
